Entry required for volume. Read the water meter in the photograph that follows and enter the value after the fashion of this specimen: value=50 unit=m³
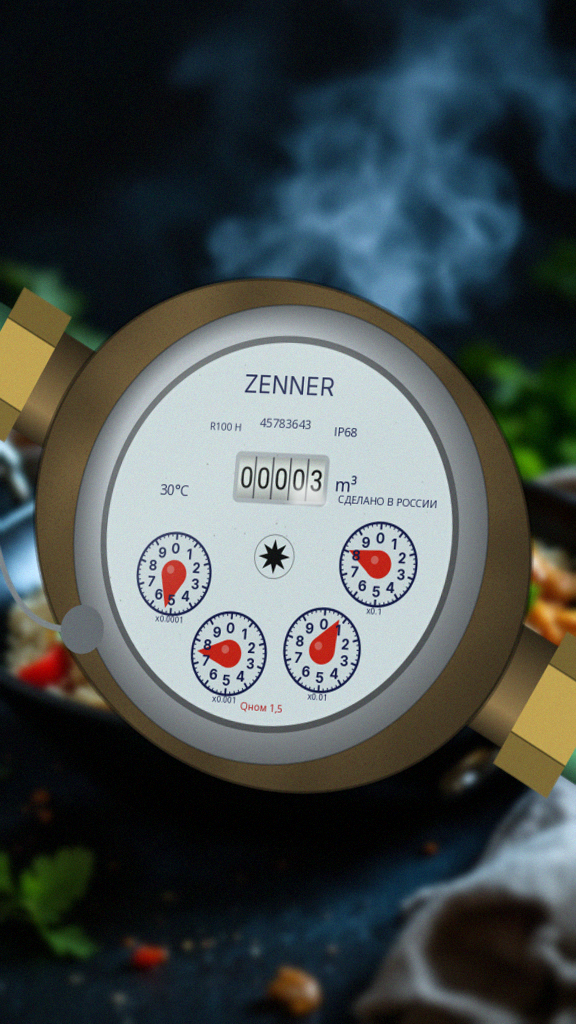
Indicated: value=3.8075 unit=m³
